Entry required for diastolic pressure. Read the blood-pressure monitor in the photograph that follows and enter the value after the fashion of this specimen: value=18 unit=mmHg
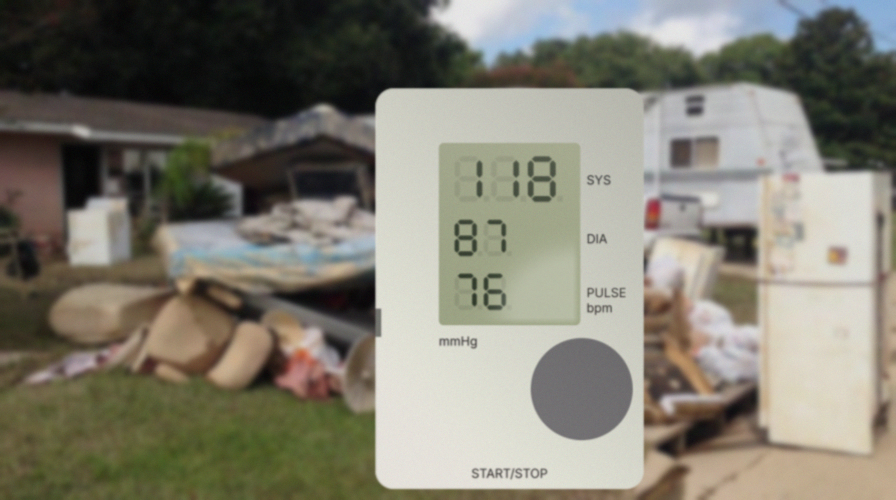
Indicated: value=87 unit=mmHg
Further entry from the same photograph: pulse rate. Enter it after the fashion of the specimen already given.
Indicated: value=76 unit=bpm
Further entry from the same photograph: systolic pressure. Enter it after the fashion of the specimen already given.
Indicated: value=118 unit=mmHg
